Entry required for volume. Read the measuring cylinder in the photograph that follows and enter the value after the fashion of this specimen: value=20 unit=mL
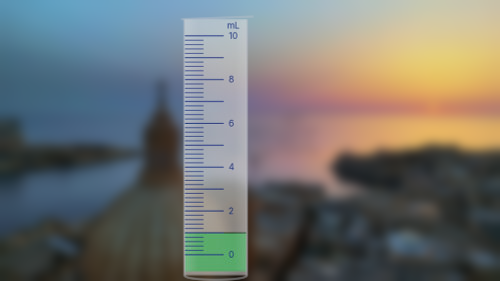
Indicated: value=1 unit=mL
